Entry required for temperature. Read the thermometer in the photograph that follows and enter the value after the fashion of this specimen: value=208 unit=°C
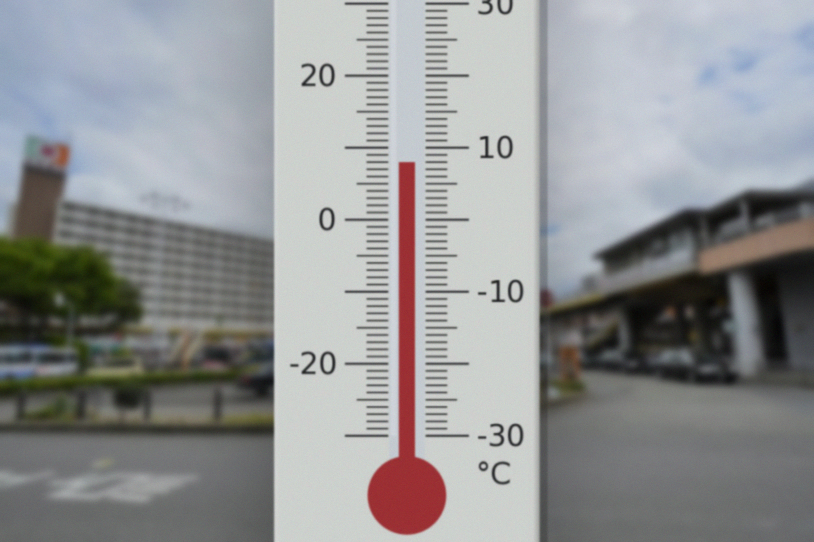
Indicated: value=8 unit=°C
